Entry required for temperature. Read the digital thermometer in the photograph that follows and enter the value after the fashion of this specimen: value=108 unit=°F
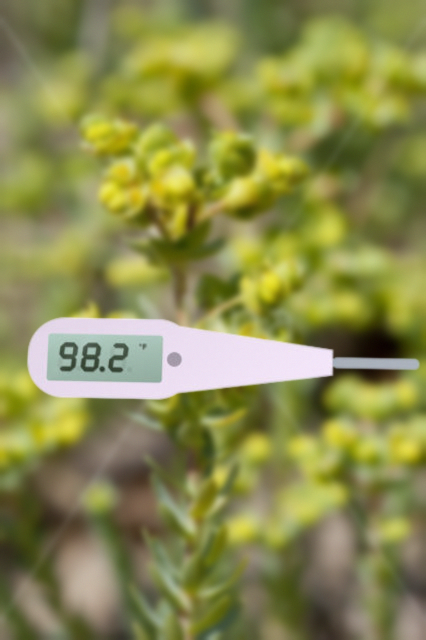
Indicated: value=98.2 unit=°F
